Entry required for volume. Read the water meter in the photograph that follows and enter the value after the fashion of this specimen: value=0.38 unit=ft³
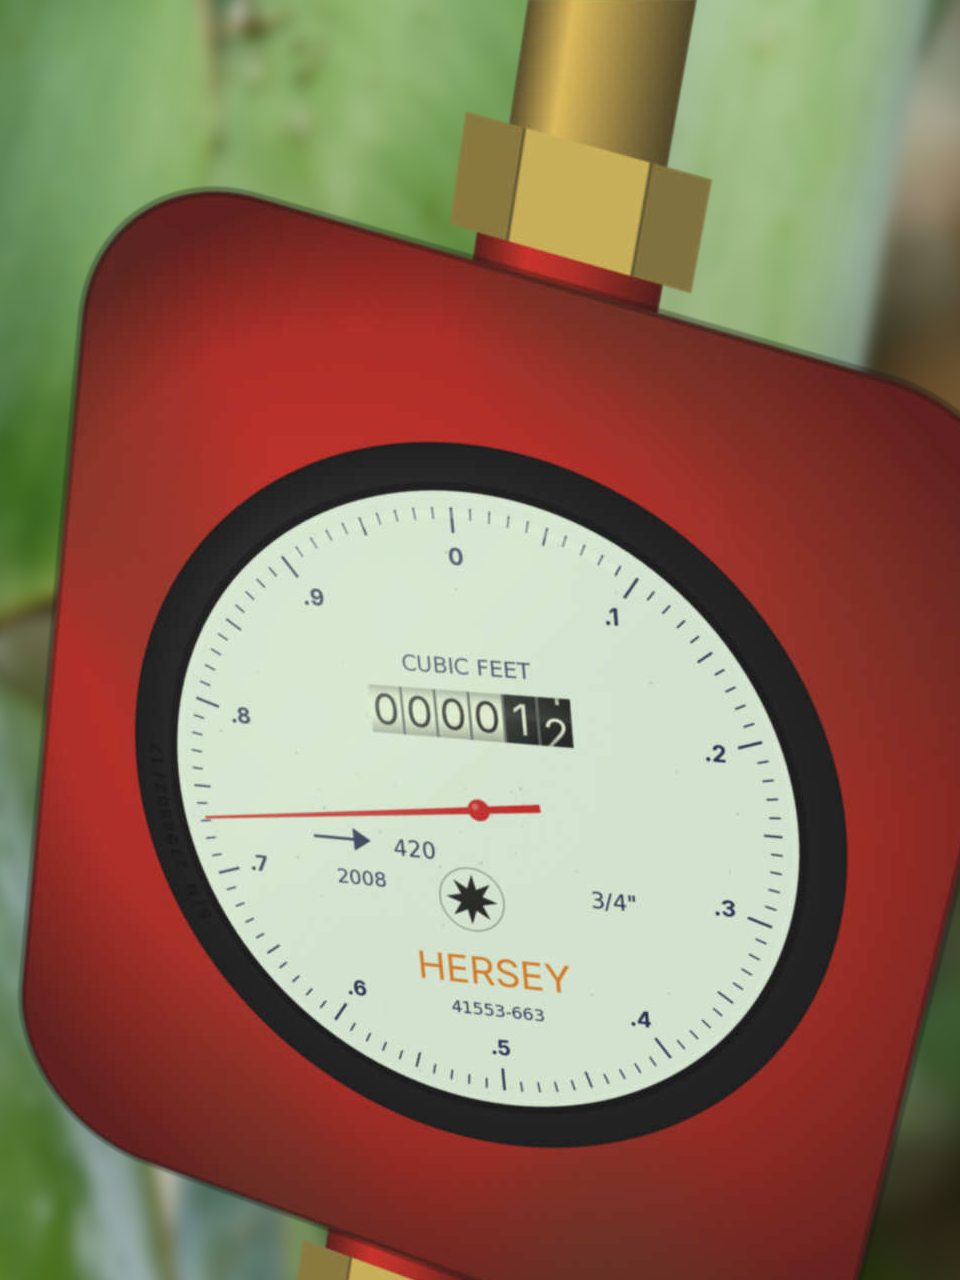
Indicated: value=11.73 unit=ft³
